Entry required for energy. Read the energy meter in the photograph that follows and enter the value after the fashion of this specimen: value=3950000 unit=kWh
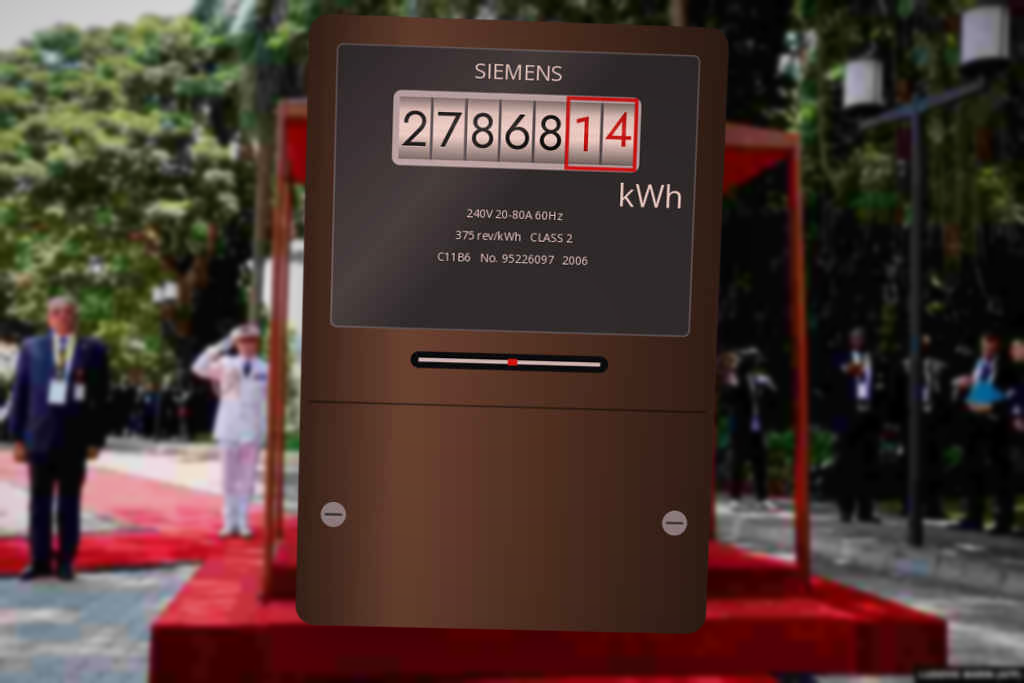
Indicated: value=27868.14 unit=kWh
